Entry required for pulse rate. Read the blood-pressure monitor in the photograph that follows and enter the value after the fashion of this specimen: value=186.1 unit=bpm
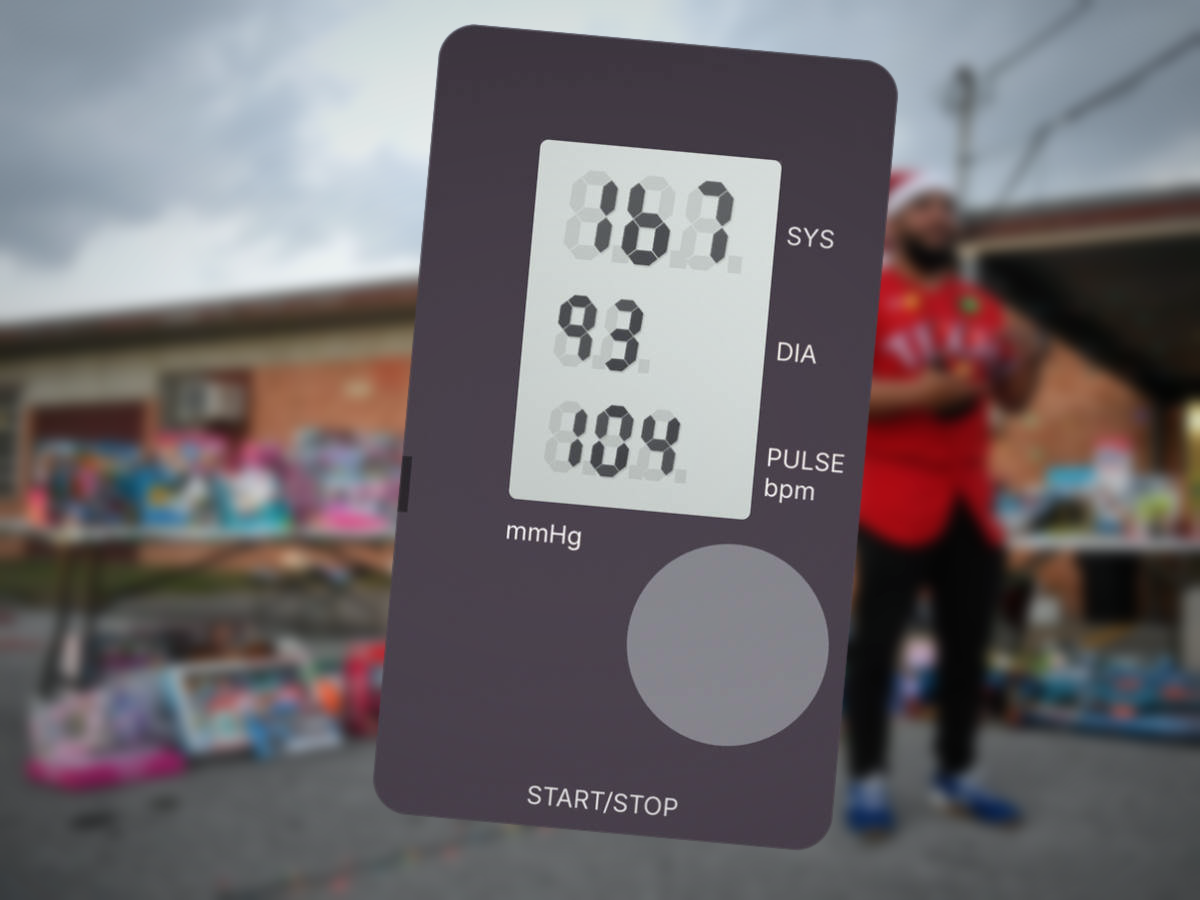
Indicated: value=104 unit=bpm
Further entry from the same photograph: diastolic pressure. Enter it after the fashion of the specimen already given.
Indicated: value=93 unit=mmHg
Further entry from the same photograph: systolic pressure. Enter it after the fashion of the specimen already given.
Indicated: value=167 unit=mmHg
